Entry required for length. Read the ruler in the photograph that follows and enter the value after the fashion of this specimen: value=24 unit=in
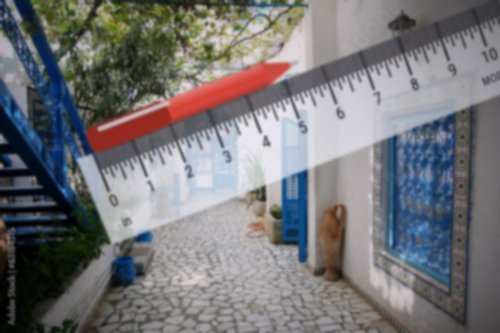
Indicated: value=5.5 unit=in
